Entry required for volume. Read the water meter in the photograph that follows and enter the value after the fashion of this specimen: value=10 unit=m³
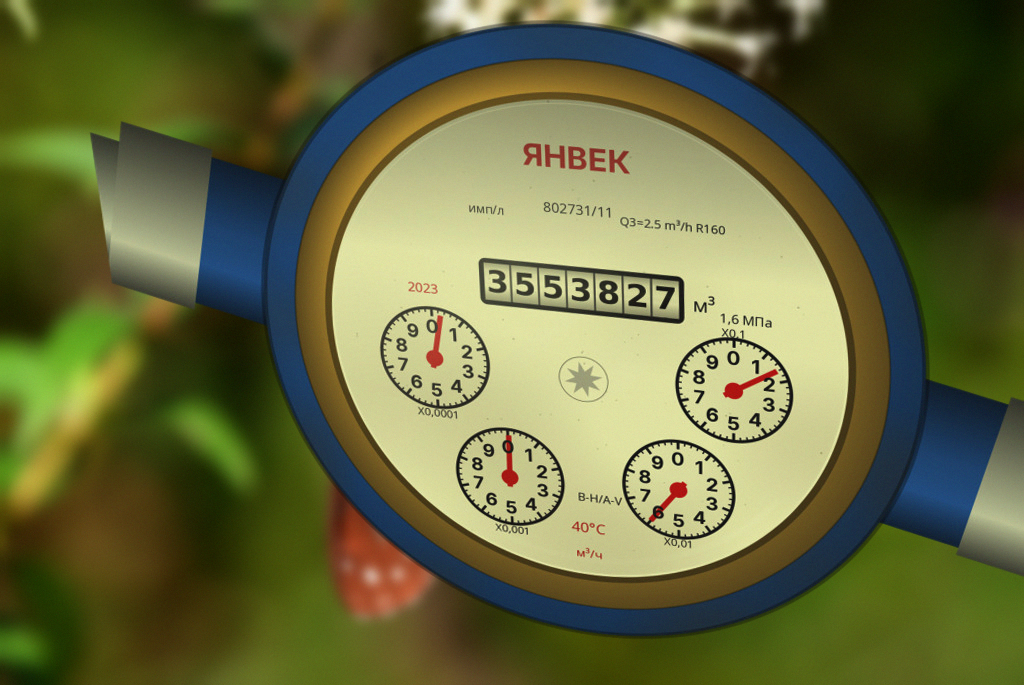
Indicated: value=3553827.1600 unit=m³
